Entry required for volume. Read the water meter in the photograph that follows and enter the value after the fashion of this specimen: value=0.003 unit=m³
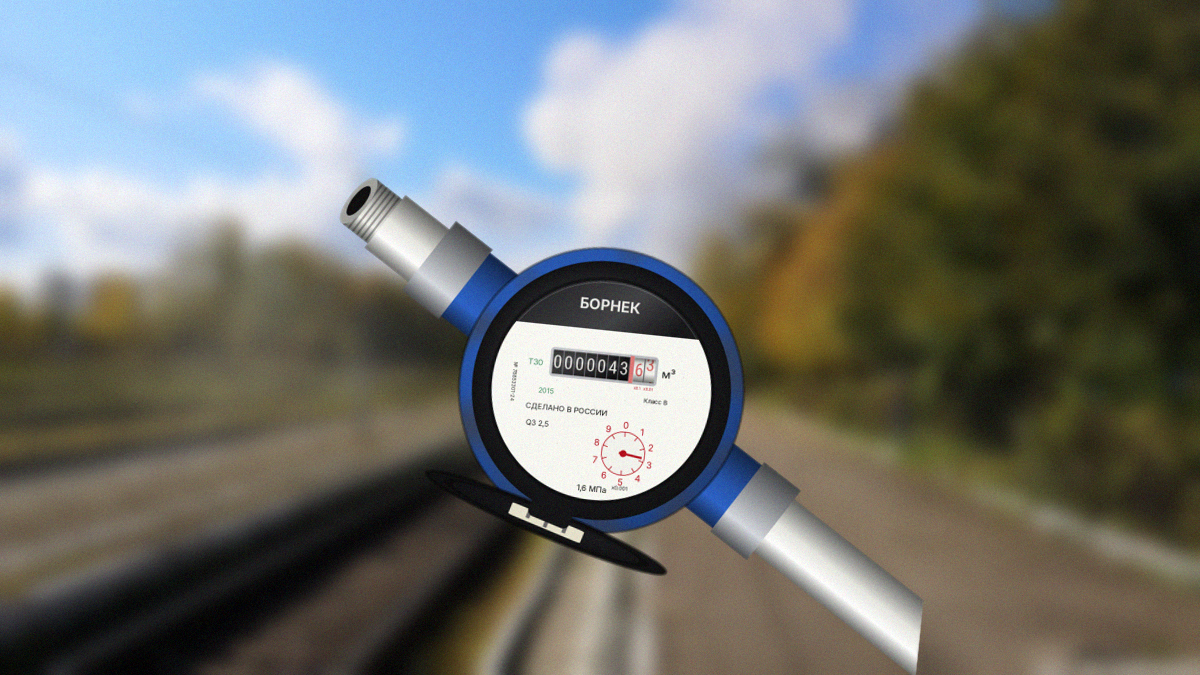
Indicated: value=43.632 unit=m³
